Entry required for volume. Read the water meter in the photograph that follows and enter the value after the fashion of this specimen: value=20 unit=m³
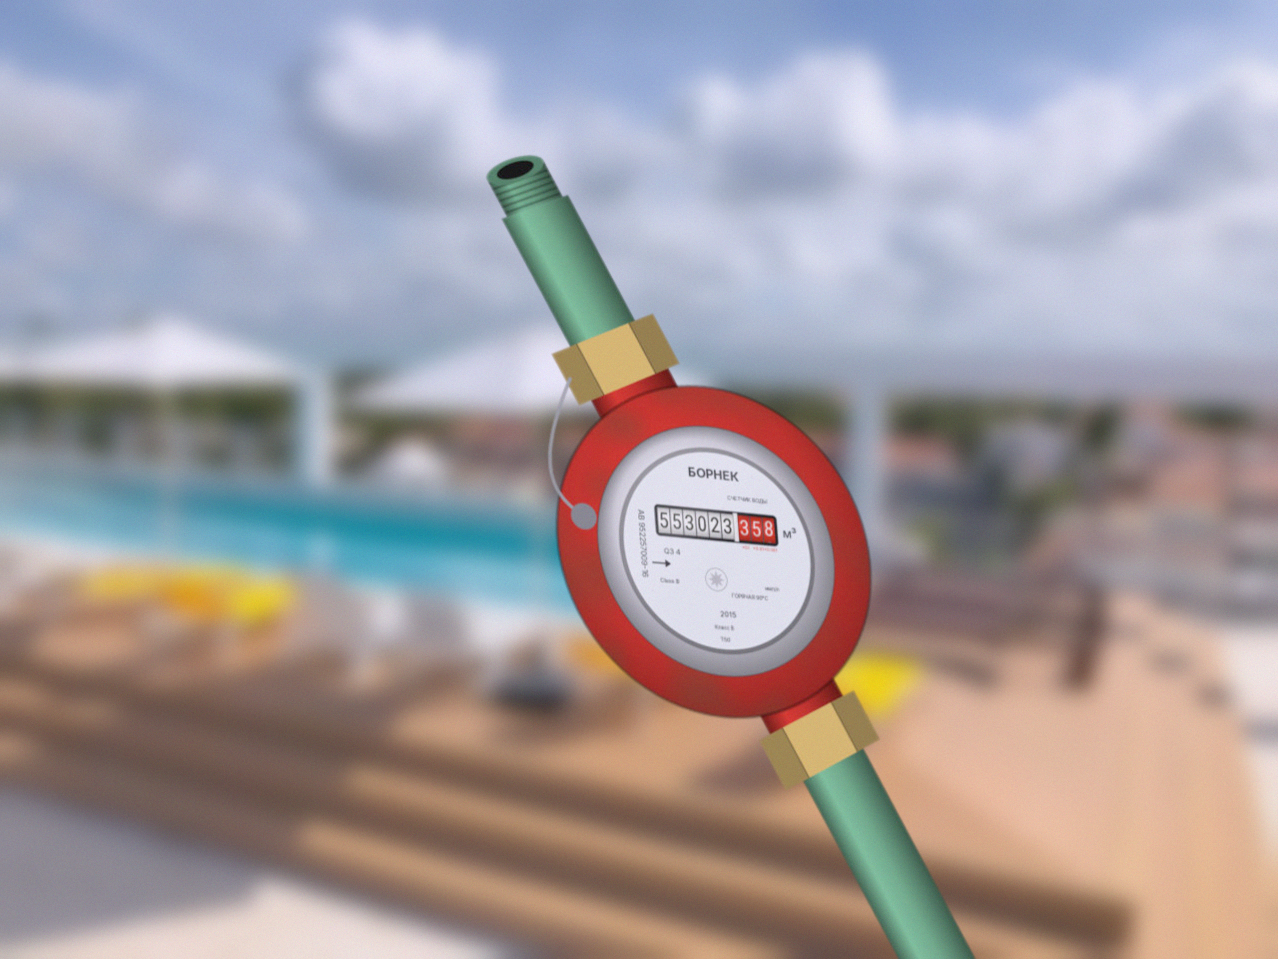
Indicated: value=553023.358 unit=m³
